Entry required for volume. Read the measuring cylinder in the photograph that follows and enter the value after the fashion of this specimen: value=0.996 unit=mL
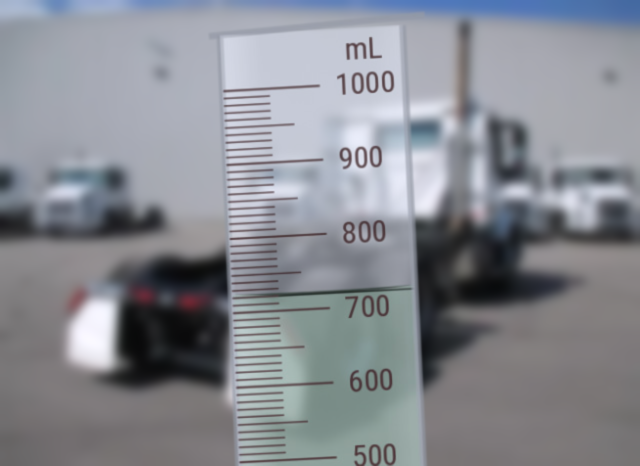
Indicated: value=720 unit=mL
